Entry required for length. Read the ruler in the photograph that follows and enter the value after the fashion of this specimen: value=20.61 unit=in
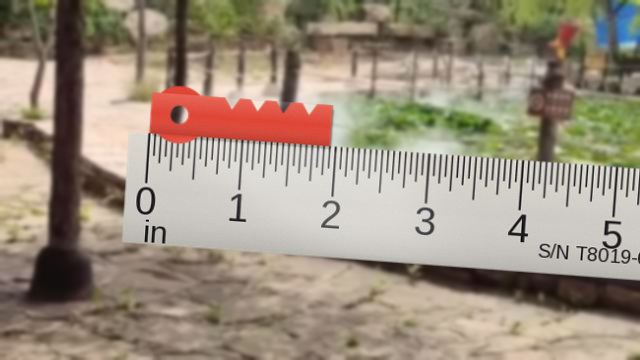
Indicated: value=1.9375 unit=in
